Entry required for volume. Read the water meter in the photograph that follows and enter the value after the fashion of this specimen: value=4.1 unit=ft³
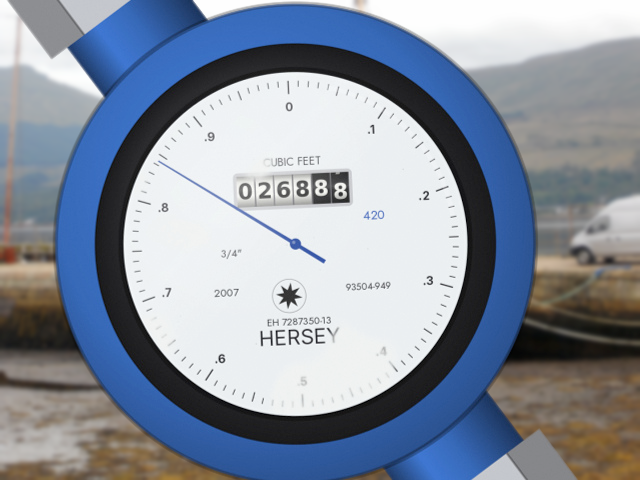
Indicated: value=26887.84 unit=ft³
